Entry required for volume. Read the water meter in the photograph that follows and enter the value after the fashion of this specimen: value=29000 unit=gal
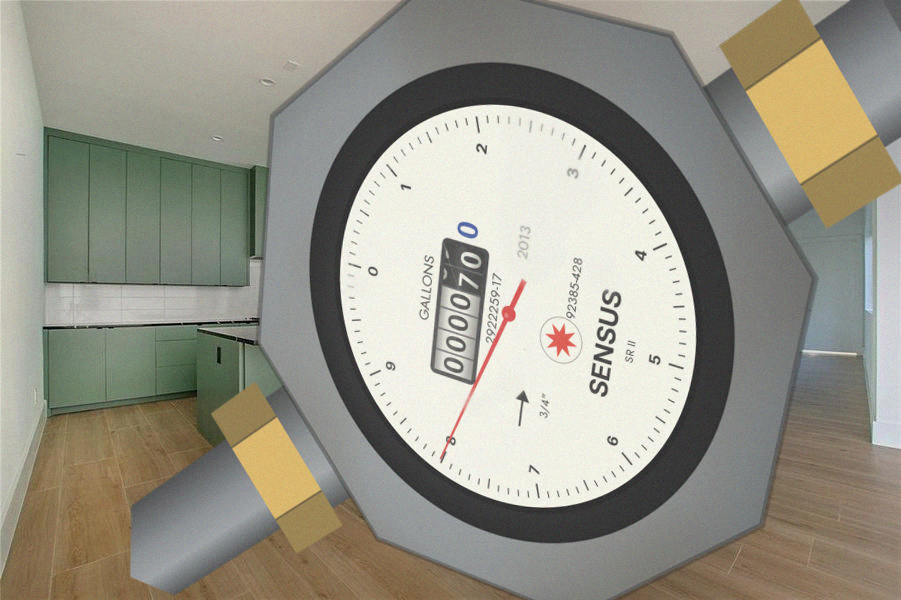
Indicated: value=698.0 unit=gal
